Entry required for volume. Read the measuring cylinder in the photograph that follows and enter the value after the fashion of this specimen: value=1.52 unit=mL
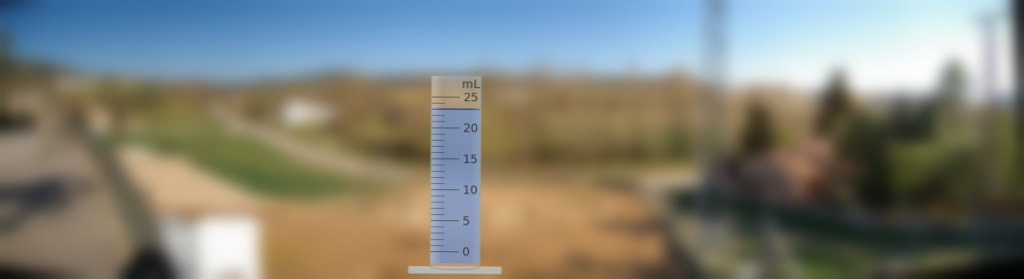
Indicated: value=23 unit=mL
